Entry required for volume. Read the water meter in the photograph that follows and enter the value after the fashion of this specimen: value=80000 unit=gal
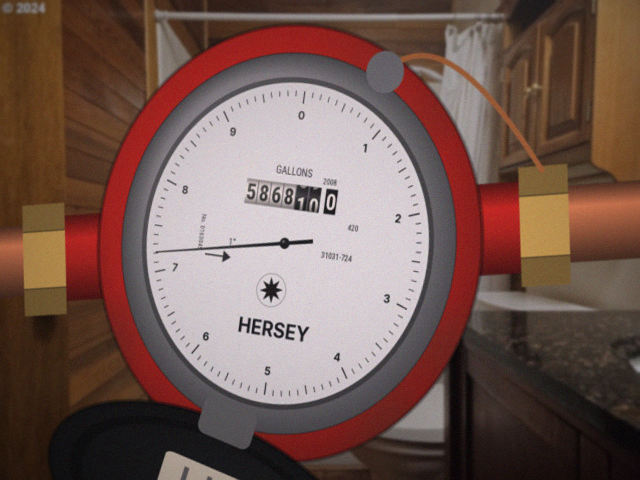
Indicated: value=5868097.2 unit=gal
